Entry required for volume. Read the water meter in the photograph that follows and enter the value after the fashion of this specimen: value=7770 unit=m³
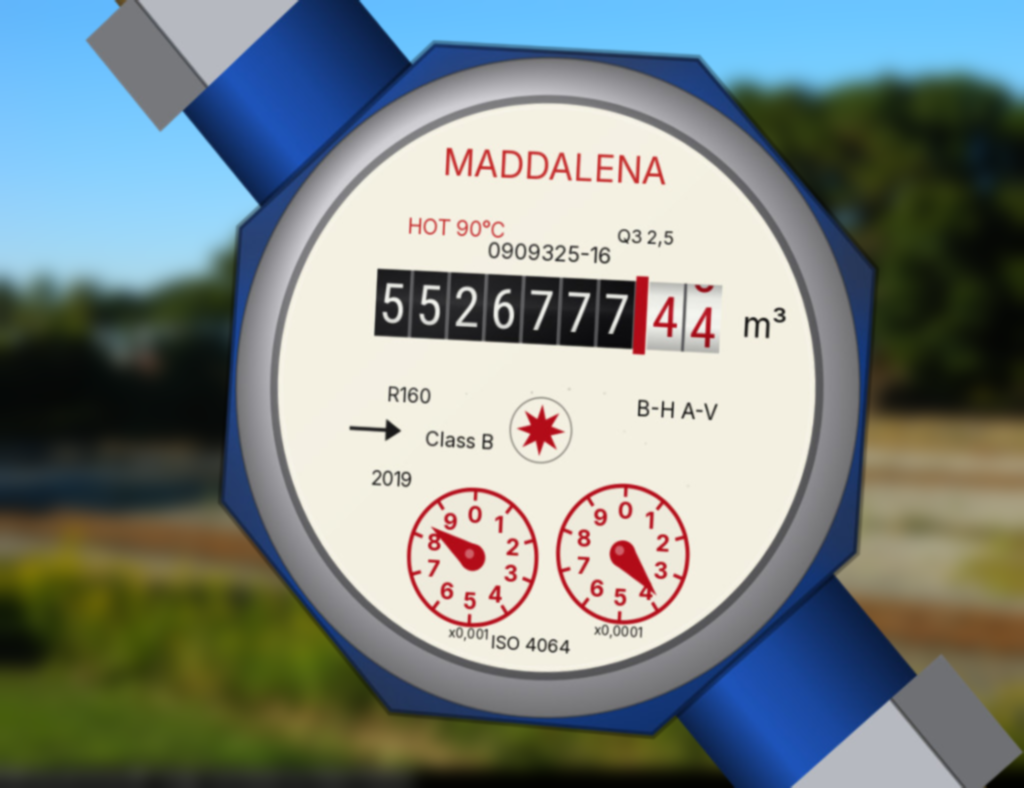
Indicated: value=5526777.4383 unit=m³
